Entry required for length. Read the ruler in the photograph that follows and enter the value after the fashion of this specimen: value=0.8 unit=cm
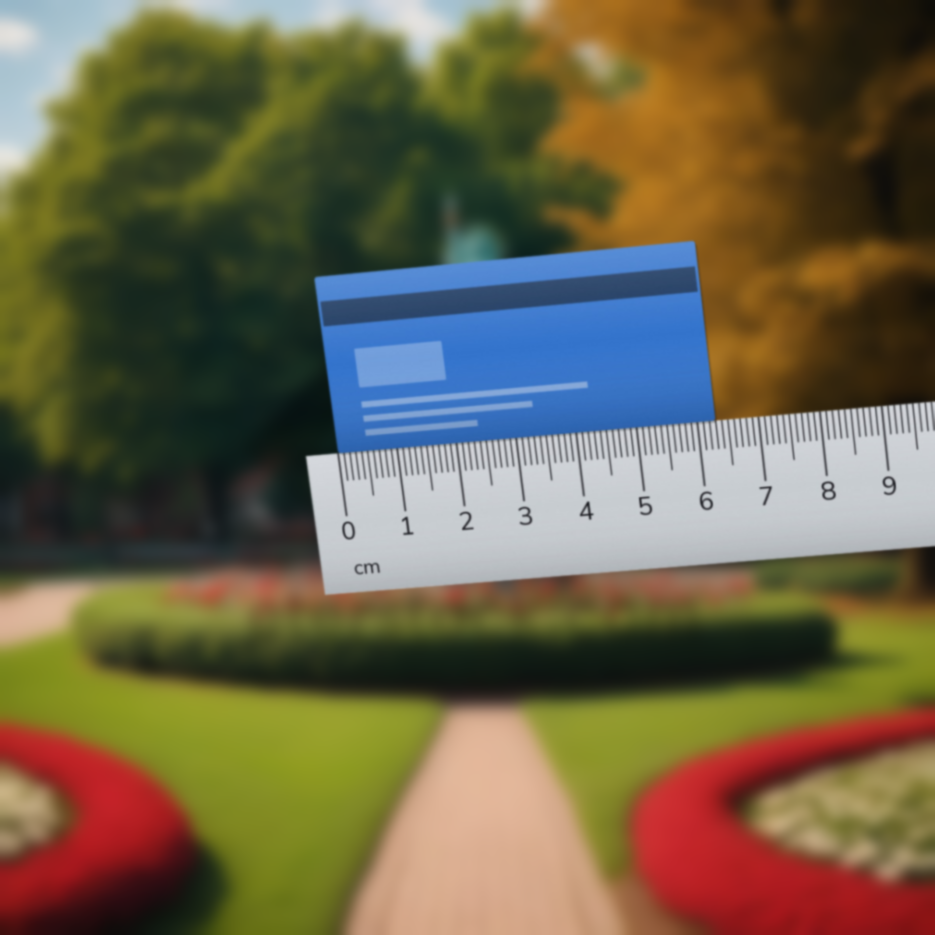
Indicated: value=6.3 unit=cm
